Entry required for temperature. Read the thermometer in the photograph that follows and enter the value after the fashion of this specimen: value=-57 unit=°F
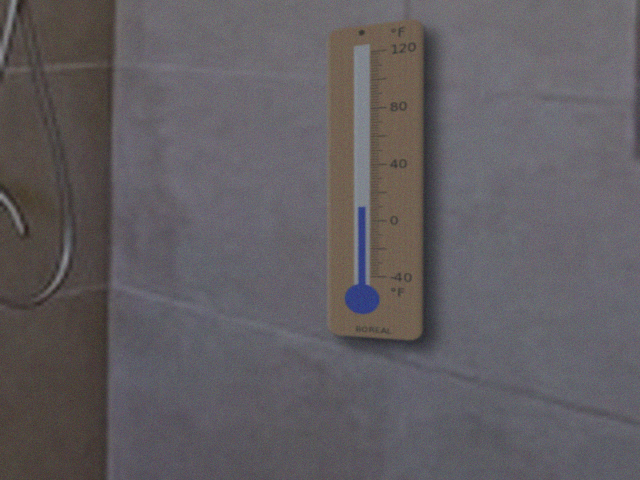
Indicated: value=10 unit=°F
